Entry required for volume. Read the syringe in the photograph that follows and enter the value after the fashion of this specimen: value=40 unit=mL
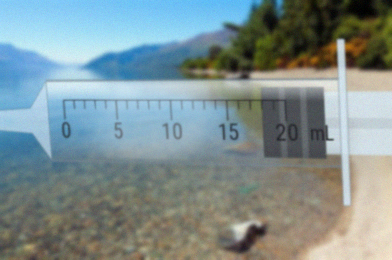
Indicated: value=18 unit=mL
